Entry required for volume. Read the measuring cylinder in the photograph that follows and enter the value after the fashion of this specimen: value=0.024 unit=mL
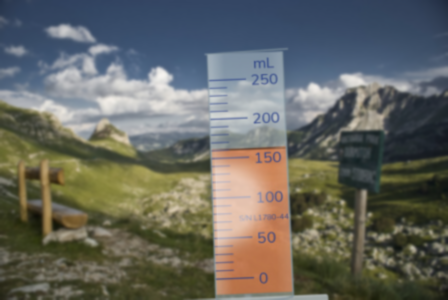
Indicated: value=160 unit=mL
